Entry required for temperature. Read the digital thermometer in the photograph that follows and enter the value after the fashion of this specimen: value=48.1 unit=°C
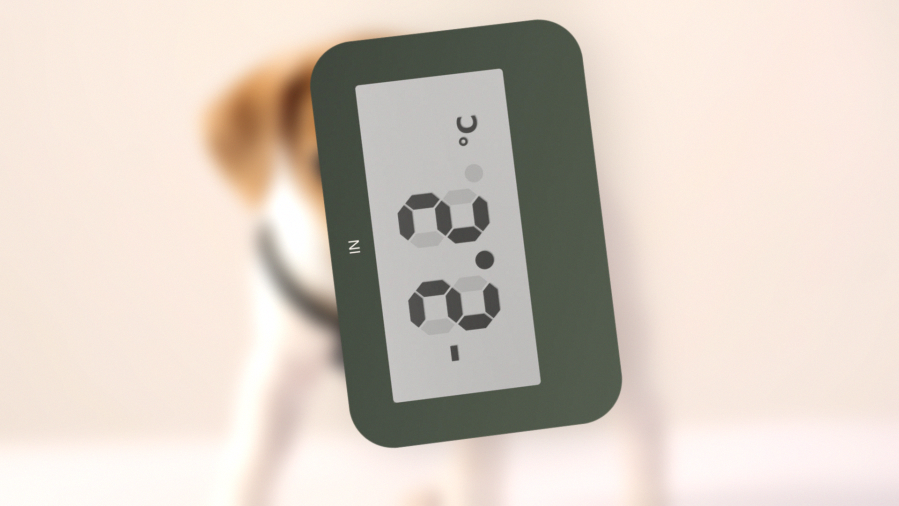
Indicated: value=-2.2 unit=°C
